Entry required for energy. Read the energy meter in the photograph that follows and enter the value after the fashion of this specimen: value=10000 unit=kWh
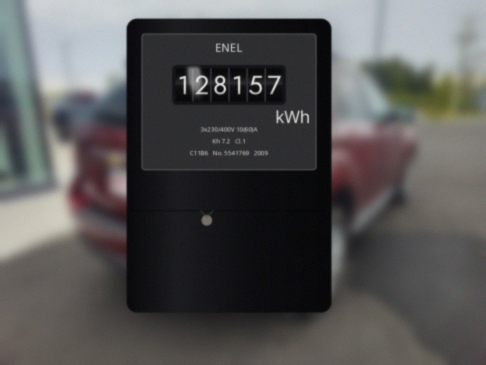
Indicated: value=128157 unit=kWh
